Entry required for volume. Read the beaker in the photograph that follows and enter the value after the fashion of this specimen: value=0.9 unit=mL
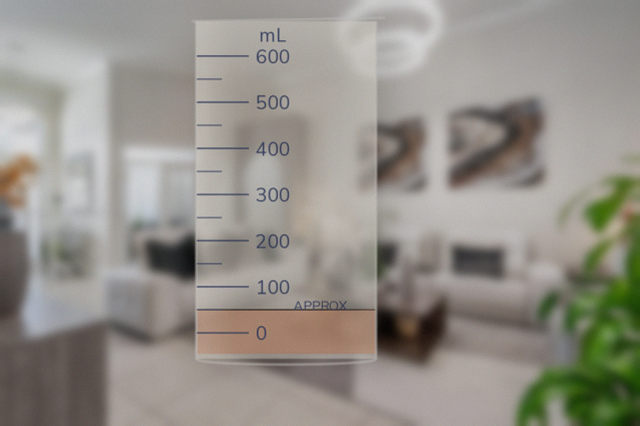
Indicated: value=50 unit=mL
